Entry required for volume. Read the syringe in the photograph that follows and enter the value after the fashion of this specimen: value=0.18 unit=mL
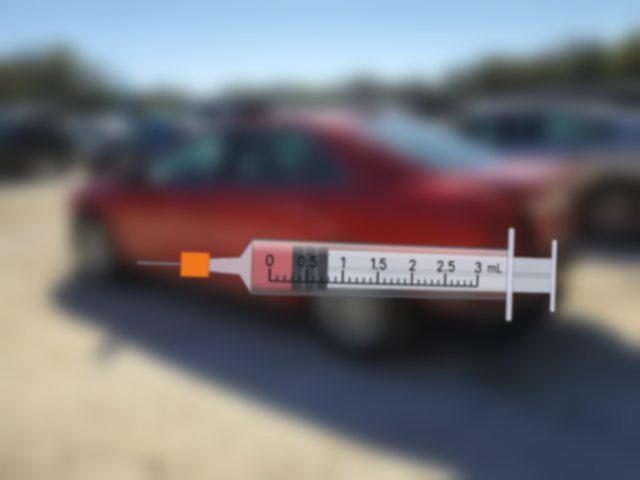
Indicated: value=0.3 unit=mL
